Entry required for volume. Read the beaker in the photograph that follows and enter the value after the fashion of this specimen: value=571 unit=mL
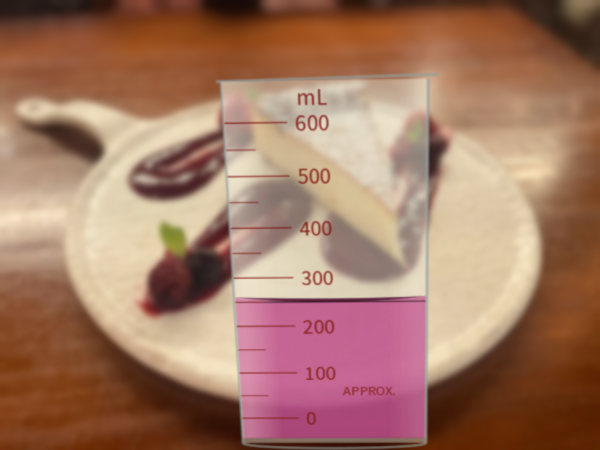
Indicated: value=250 unit=mL
